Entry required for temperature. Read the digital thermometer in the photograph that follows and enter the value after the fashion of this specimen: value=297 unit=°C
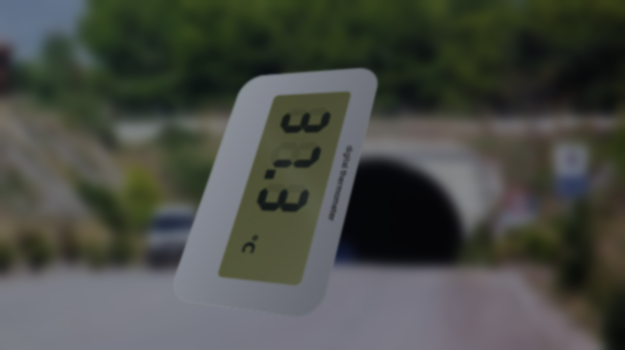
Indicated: value=37.3 unit=°C
